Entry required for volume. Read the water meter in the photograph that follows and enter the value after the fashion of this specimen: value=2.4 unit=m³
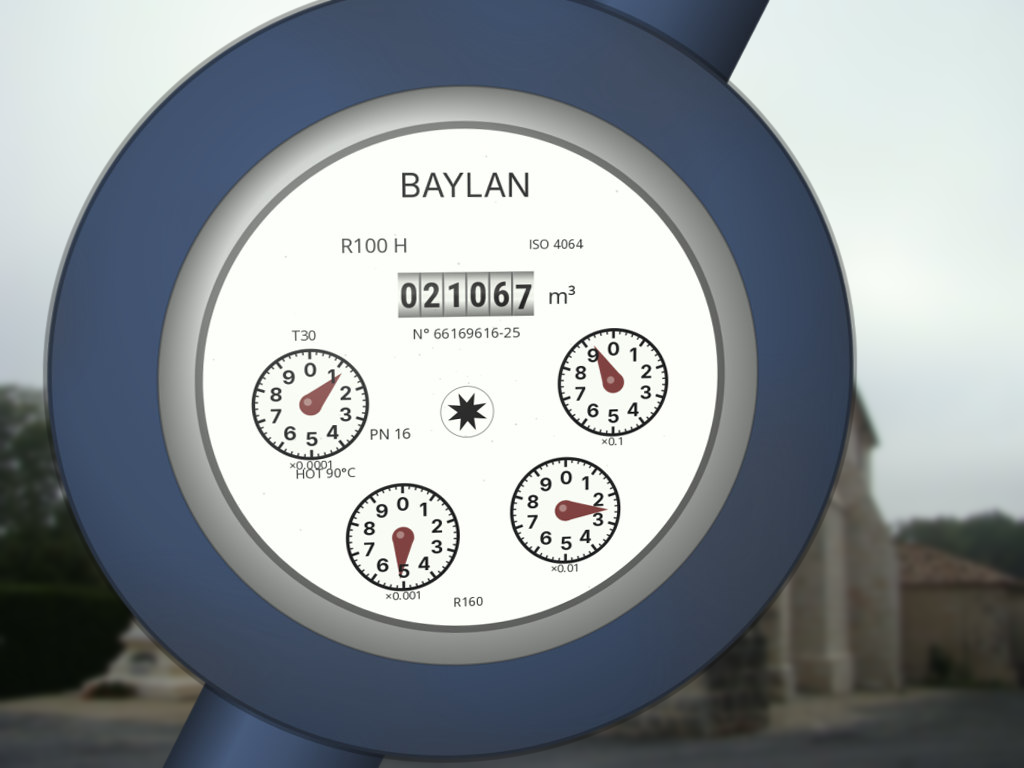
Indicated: value=21066.9251 unit=m³
